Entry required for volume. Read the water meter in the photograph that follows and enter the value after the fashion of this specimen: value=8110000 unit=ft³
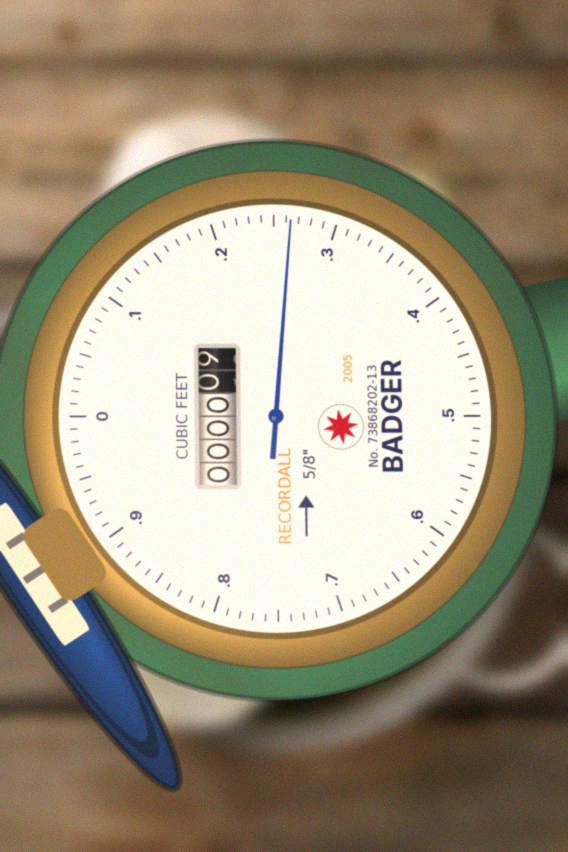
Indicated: value=9.26 unit=ft³
